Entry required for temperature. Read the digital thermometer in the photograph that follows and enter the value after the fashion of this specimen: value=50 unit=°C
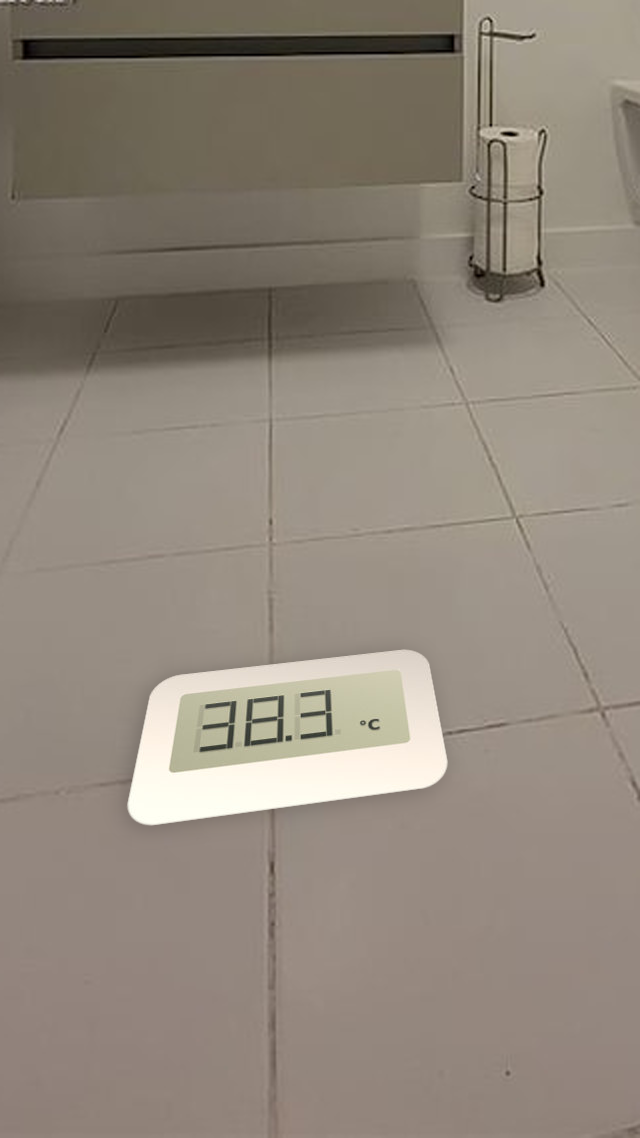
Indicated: value=38.3 unit=°C
